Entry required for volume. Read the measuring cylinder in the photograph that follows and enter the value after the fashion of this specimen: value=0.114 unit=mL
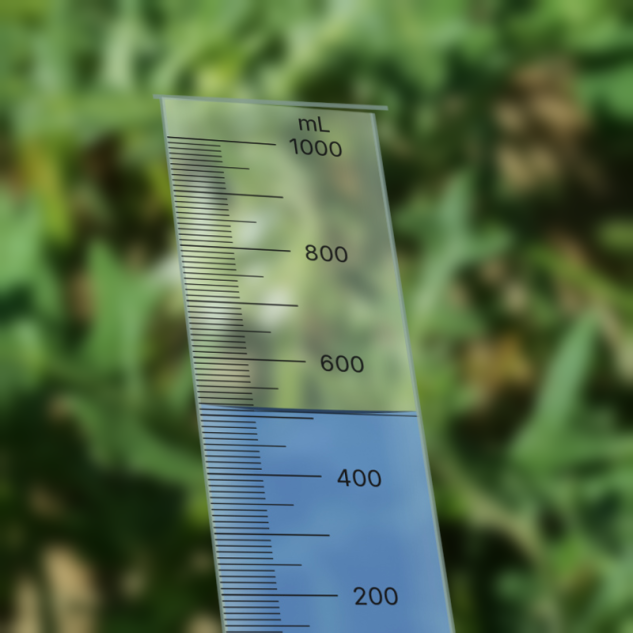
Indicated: value=510 unit=mL
